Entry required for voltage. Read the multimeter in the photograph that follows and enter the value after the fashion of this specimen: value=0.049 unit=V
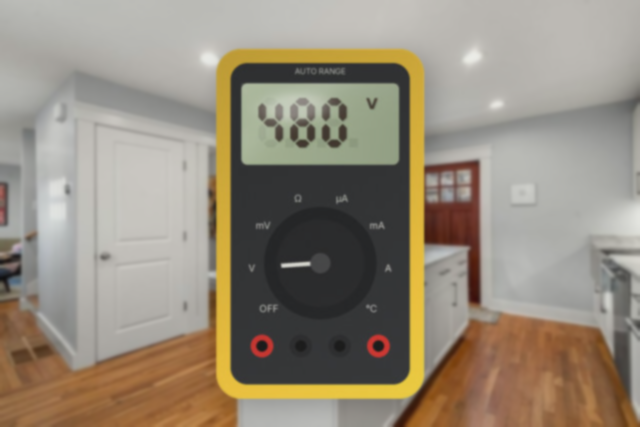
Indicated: value=480 unit=V
